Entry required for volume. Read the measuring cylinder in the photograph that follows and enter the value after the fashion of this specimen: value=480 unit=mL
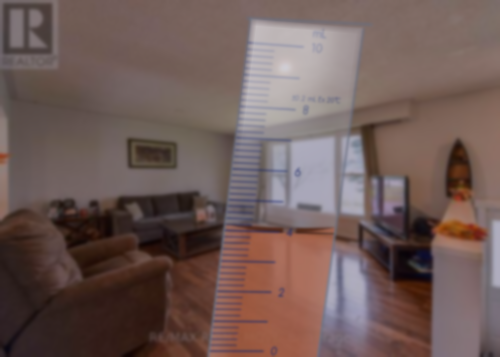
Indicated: value=4 unit=mL
